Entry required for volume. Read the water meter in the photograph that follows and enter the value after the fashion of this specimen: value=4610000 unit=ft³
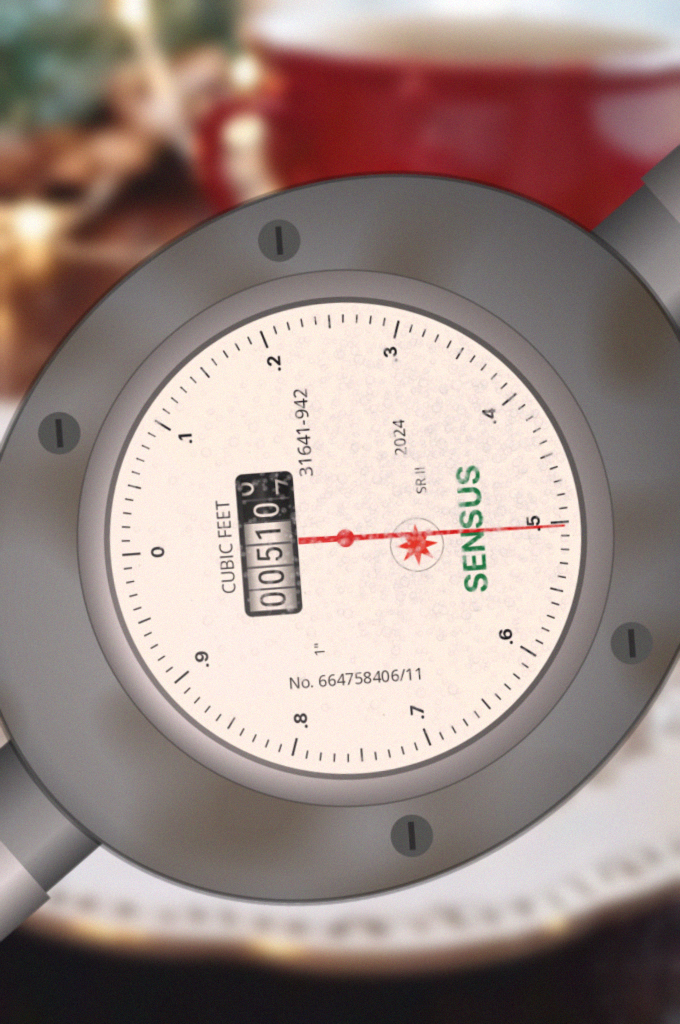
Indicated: value=5106.50 unit=ft³
